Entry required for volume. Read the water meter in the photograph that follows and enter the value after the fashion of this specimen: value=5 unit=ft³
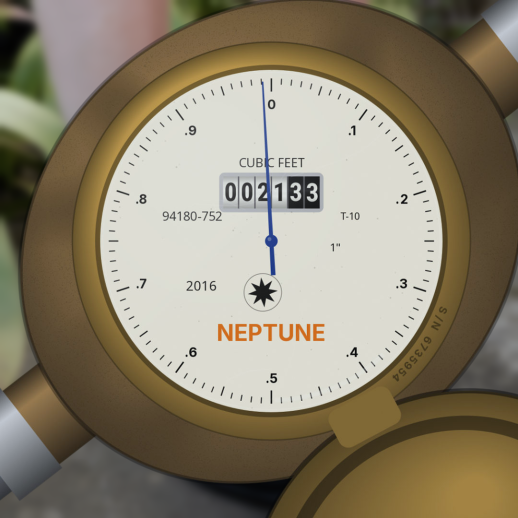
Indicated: value=2132.99 unit=ft³
